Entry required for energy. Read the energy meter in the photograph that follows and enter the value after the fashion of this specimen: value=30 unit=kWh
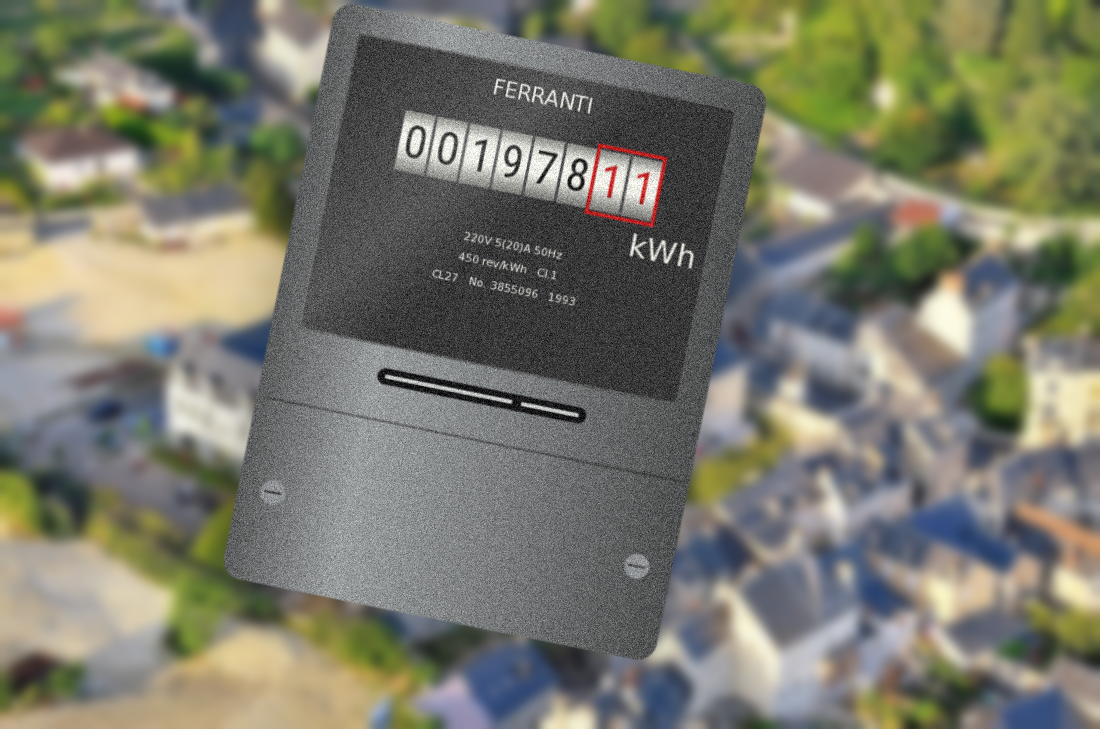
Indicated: value=1978.11 unit=kWh
